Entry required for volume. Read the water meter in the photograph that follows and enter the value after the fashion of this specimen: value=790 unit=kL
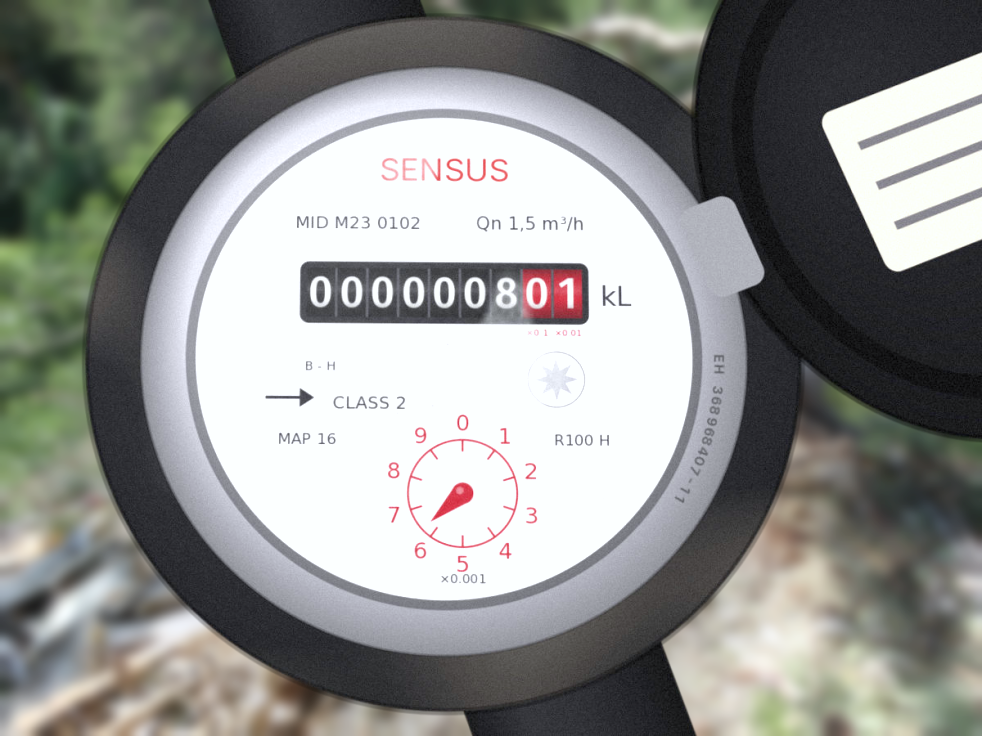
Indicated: value=8.016 unit=kL
